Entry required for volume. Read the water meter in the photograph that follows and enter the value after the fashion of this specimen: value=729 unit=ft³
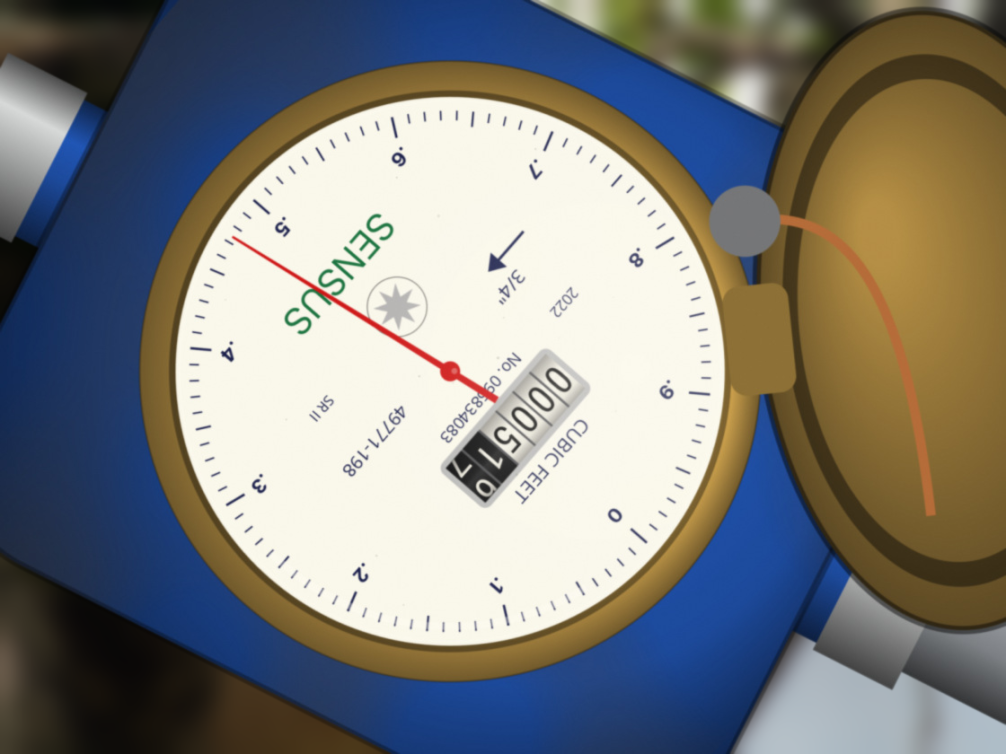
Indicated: value=516.47 unit=ft³
